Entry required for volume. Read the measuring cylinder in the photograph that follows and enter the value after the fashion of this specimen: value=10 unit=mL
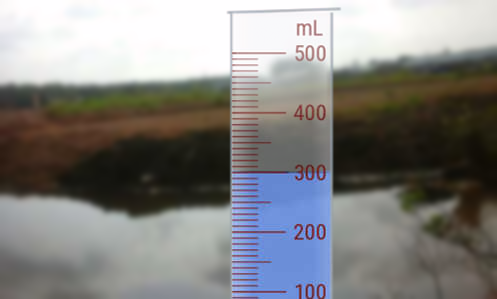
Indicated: value=300 unit=mL
